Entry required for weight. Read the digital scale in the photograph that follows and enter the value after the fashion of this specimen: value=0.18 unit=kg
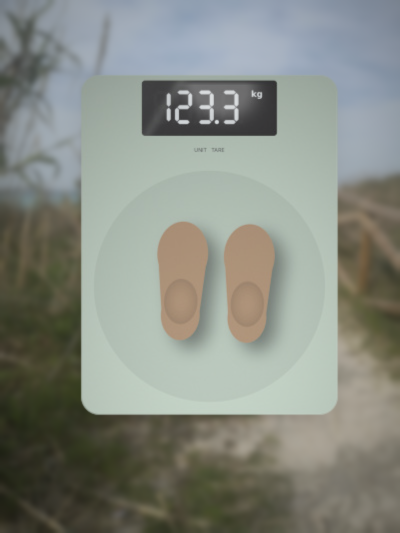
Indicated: value=123.3 unit=kg
